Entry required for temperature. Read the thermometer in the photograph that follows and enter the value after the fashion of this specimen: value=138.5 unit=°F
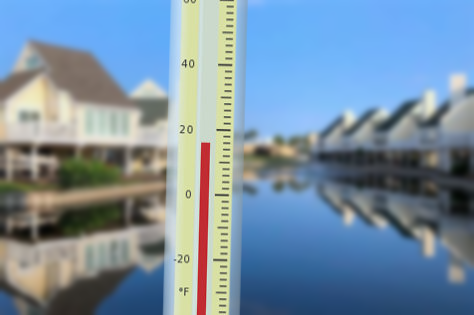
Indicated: value=16 unit=°F
